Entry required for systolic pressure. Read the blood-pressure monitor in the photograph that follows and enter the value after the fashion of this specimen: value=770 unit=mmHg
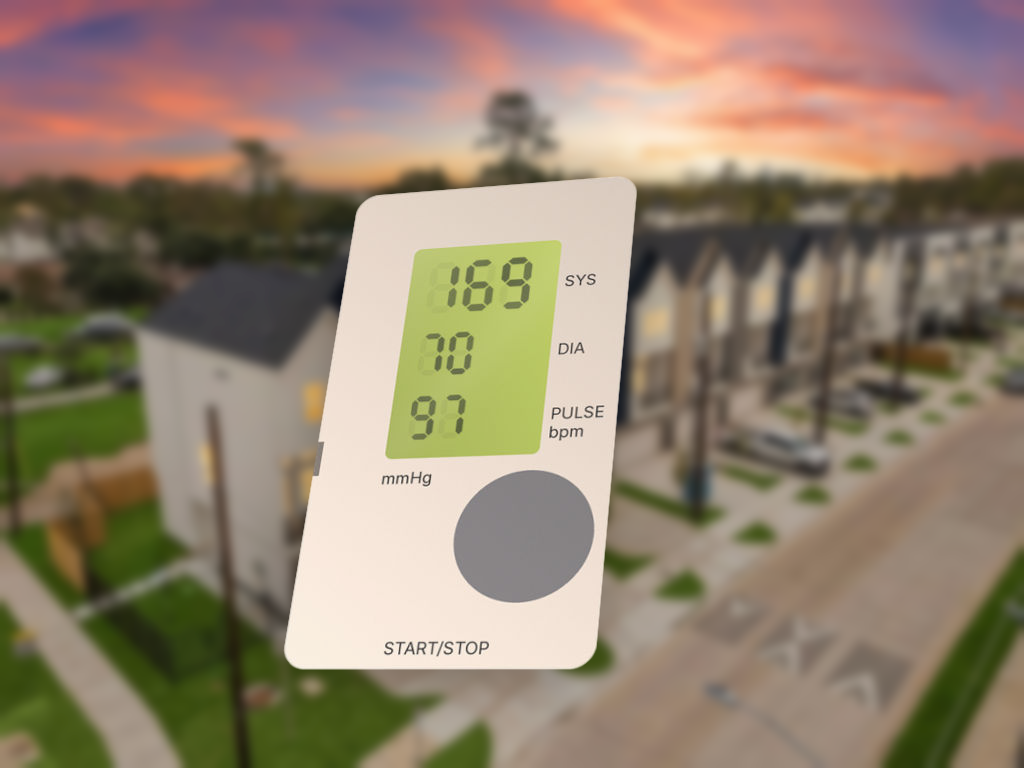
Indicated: value=169 unit=mmHg
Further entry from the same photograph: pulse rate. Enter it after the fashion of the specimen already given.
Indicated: value=97 unit=bpm
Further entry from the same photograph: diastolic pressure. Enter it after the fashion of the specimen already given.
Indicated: value=70 unit=mmHg
